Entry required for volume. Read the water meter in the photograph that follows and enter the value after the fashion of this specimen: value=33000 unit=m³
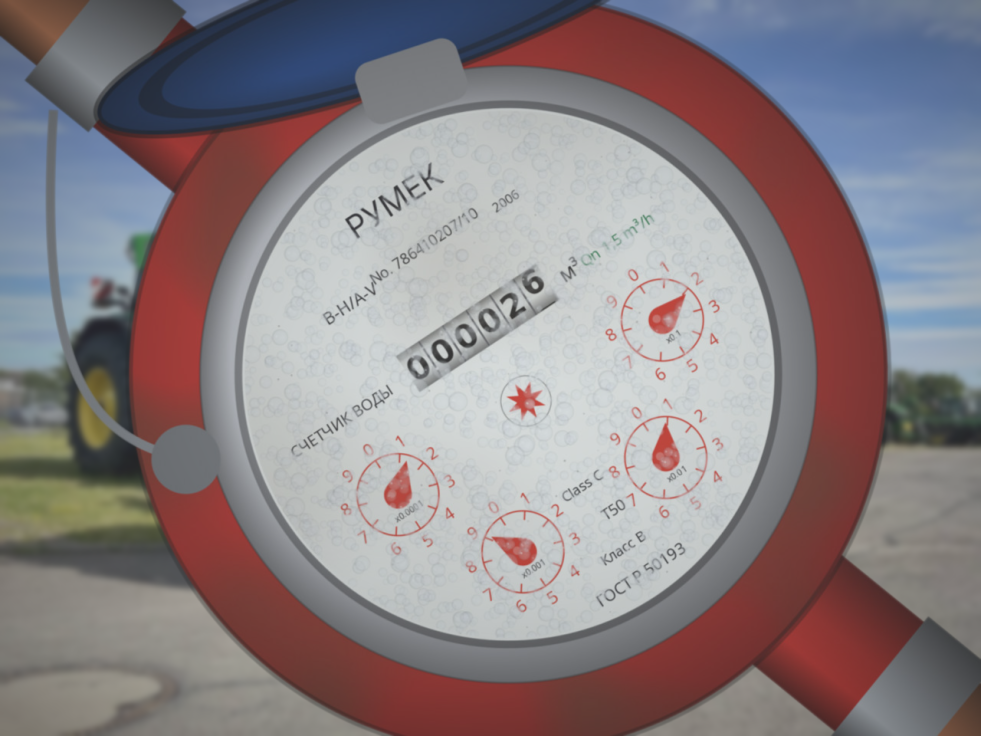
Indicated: value=26.2091 unit=m³
